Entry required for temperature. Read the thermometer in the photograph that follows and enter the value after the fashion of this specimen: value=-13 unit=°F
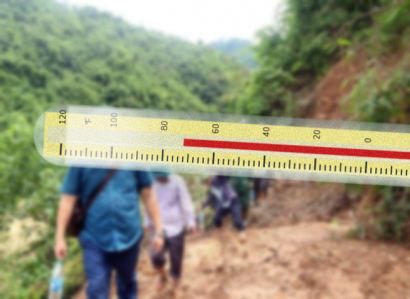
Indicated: value=72 unit=°F
